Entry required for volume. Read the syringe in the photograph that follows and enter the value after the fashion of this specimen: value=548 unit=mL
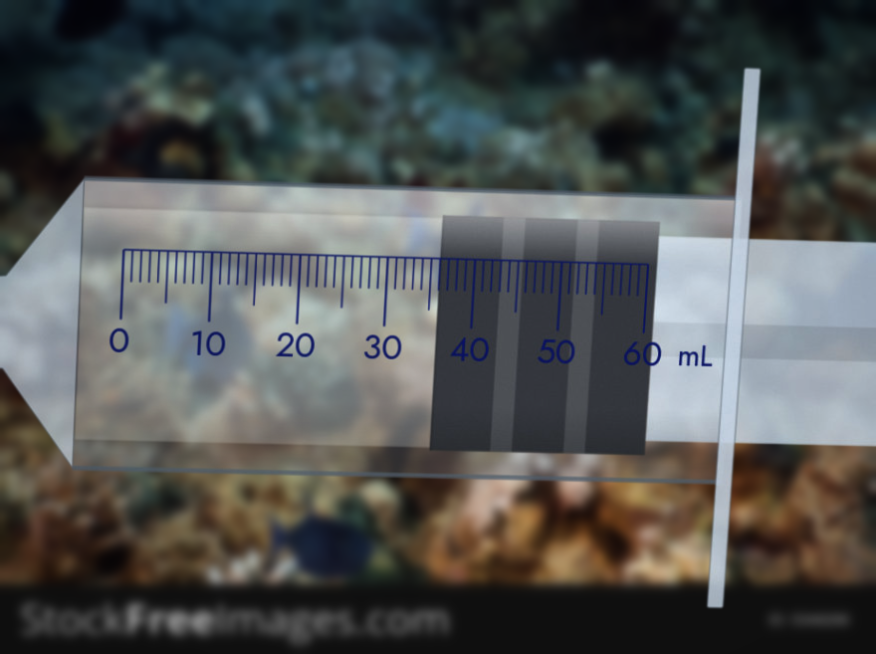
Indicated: value=36 unit=mL
